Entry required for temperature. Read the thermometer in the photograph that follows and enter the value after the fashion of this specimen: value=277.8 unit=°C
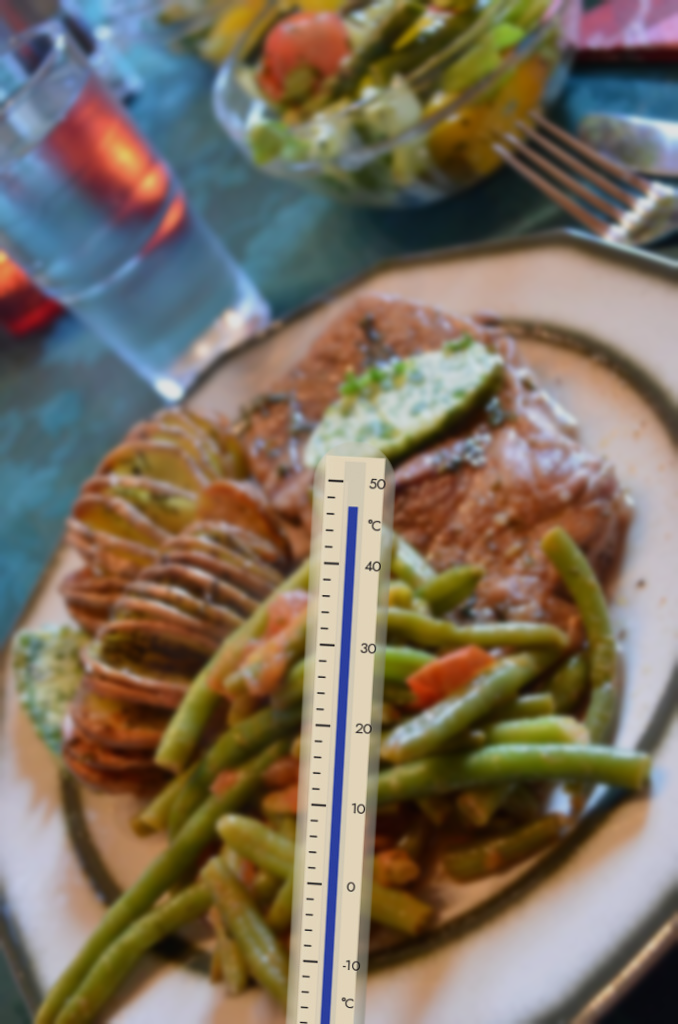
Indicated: value=47 unit=°C
